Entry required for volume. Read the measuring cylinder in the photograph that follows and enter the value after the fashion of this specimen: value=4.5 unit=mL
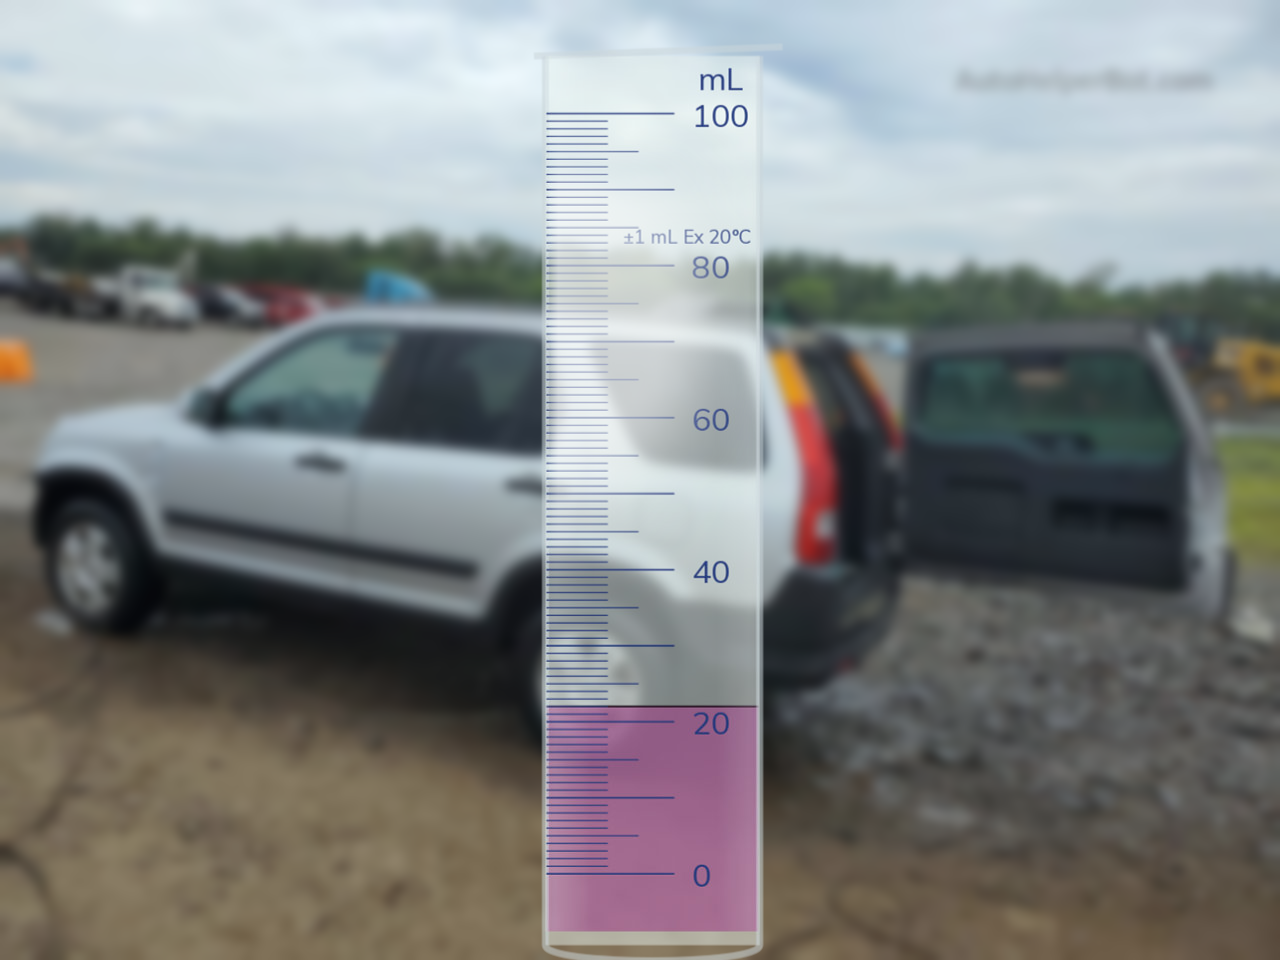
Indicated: value=22 unit=mL
